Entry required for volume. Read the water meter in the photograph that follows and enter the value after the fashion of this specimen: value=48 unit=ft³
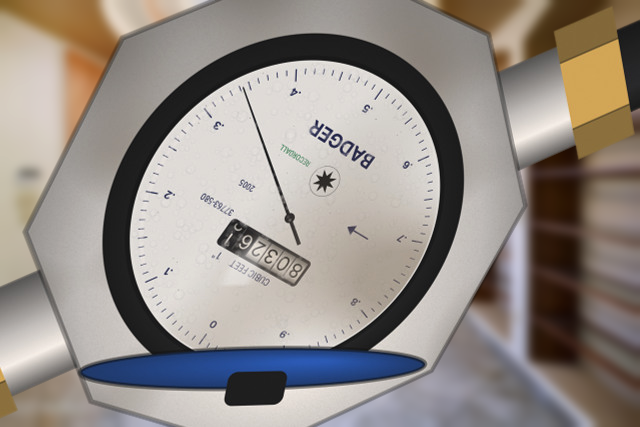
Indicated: value=803261.34 unit=ft³
